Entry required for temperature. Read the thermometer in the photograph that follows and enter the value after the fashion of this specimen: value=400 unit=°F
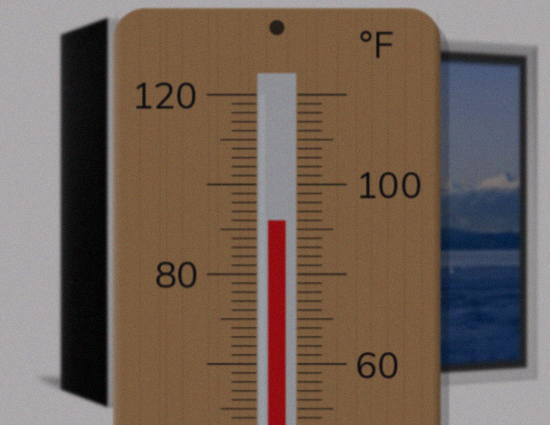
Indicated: value=92 unit=°F
